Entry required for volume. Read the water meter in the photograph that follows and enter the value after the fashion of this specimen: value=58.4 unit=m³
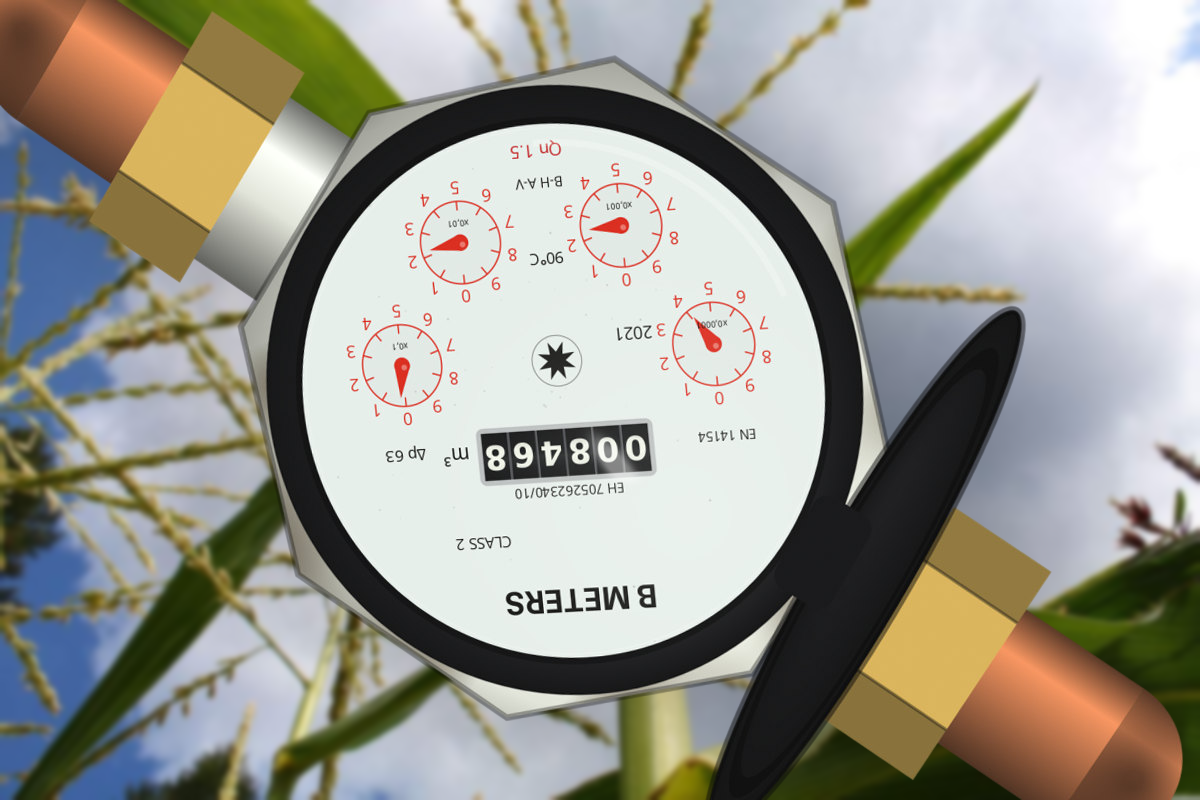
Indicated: value=8468.0224 unit=m³
